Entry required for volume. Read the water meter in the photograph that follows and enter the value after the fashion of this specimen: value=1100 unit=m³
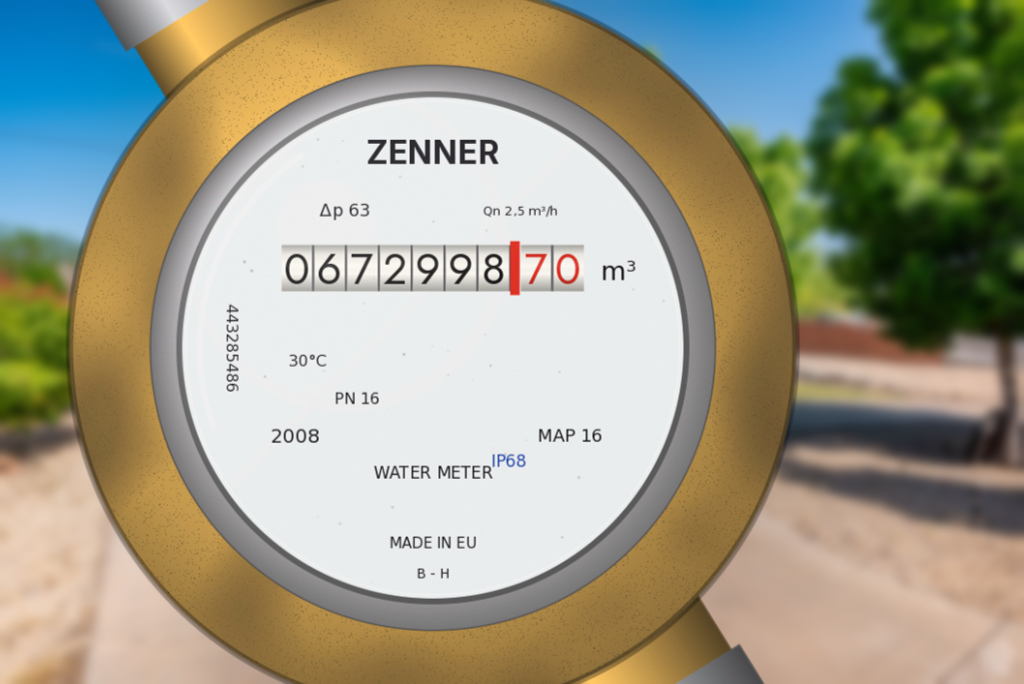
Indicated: value=672998.70 unit=m³
